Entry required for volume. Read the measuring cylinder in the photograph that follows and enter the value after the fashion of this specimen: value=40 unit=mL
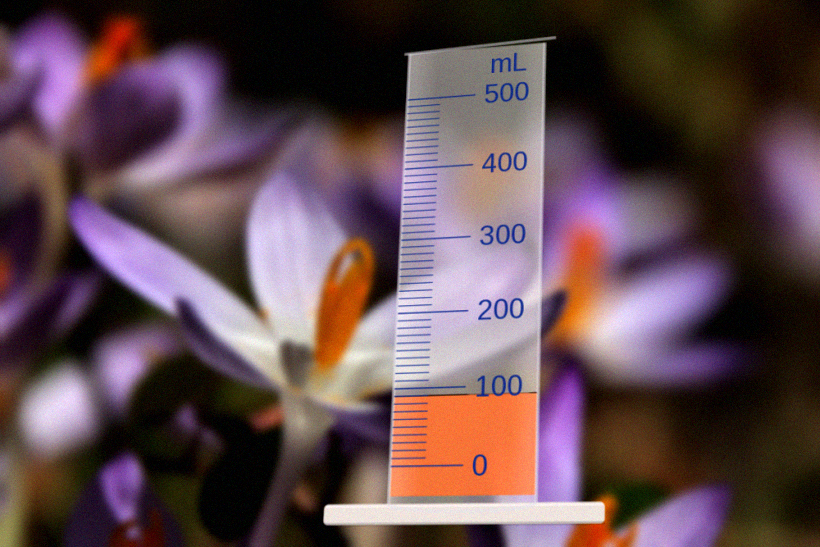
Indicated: value=90 unit=mL
